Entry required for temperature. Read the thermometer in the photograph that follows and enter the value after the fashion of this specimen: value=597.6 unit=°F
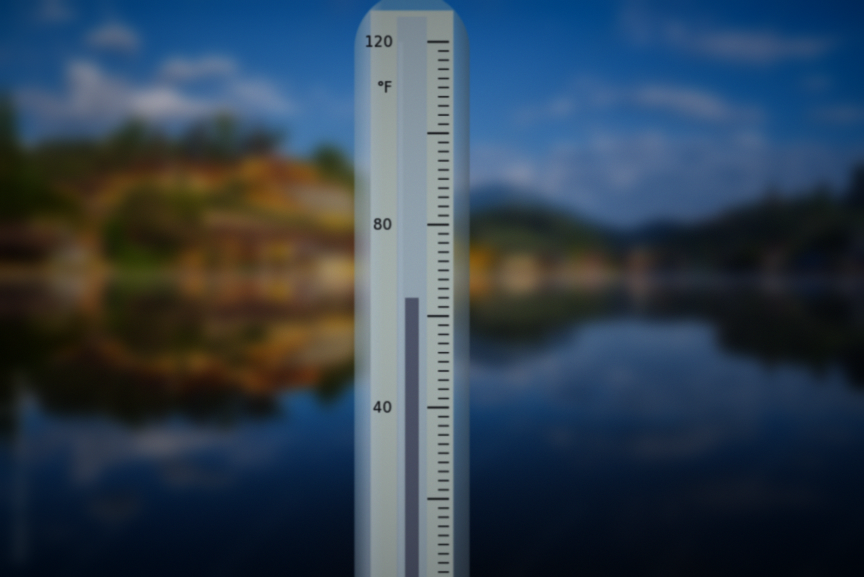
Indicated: value=64 unit=°F
